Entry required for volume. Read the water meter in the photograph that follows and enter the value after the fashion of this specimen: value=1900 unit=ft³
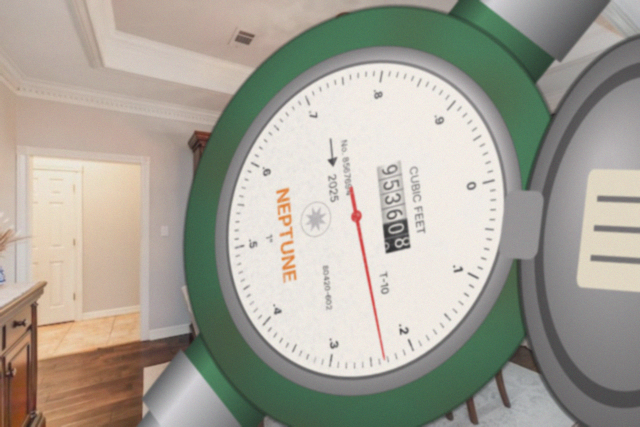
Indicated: value=953608.23 unit=ft³
